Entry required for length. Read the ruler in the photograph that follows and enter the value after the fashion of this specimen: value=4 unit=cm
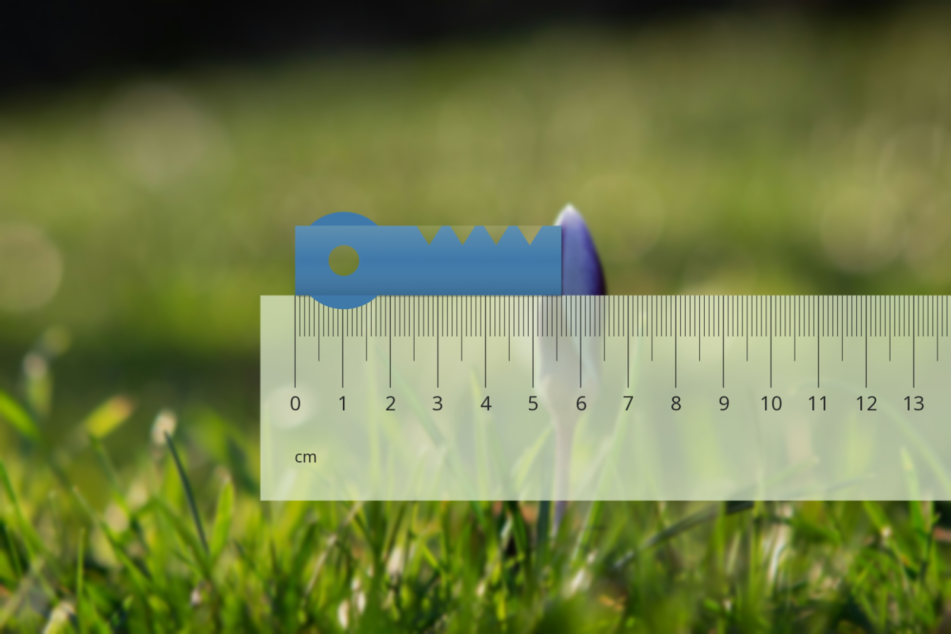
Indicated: value=5.6 unit=cm
